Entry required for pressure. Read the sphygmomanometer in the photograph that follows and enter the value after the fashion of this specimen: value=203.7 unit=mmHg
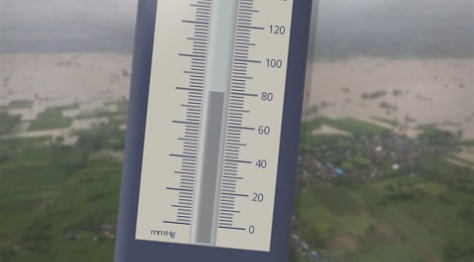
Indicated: value=80 unit=mmHg
